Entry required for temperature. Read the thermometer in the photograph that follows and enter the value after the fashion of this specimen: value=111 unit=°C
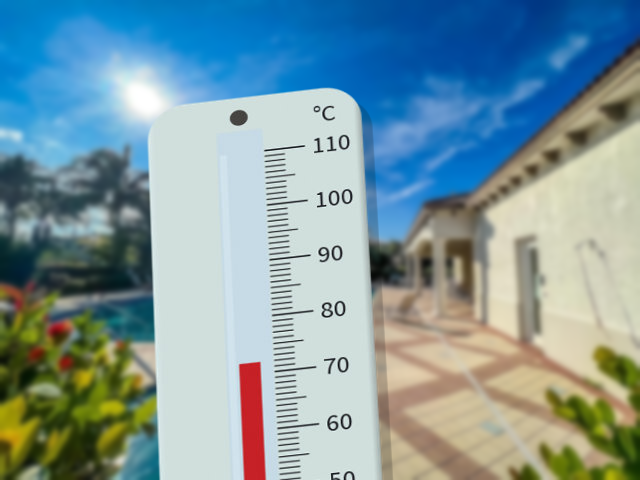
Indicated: value=72 unit=°C
